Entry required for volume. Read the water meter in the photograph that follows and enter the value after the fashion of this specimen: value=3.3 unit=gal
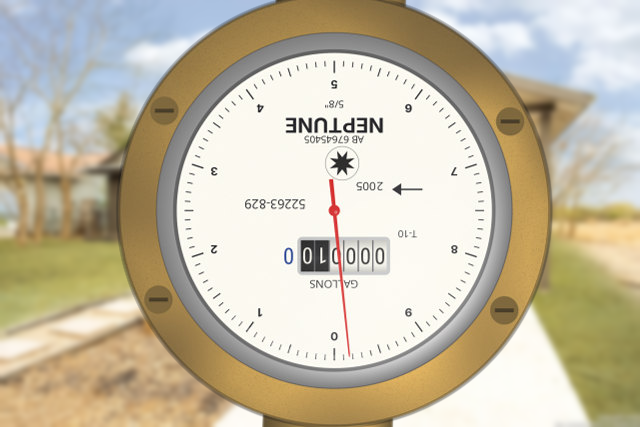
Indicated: value=99.8 unit=gal
